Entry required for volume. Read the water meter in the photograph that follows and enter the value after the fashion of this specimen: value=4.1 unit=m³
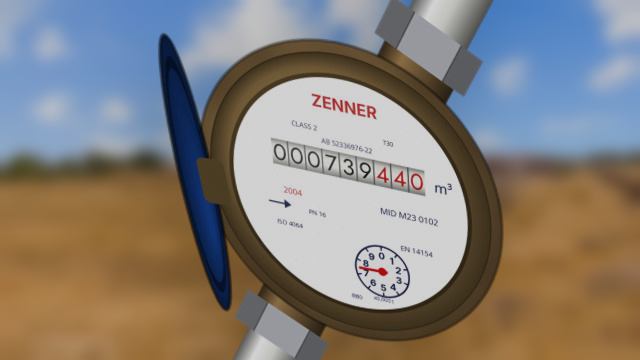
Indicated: value=739.4407 unit=m³
